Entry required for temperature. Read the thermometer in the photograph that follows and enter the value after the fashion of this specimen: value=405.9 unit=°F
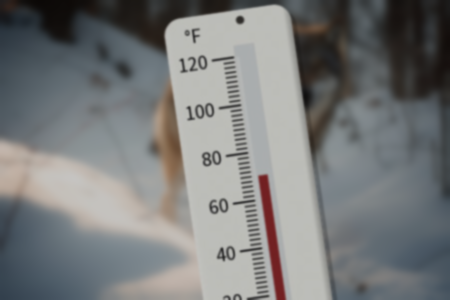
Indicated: value=70 unit=°F
